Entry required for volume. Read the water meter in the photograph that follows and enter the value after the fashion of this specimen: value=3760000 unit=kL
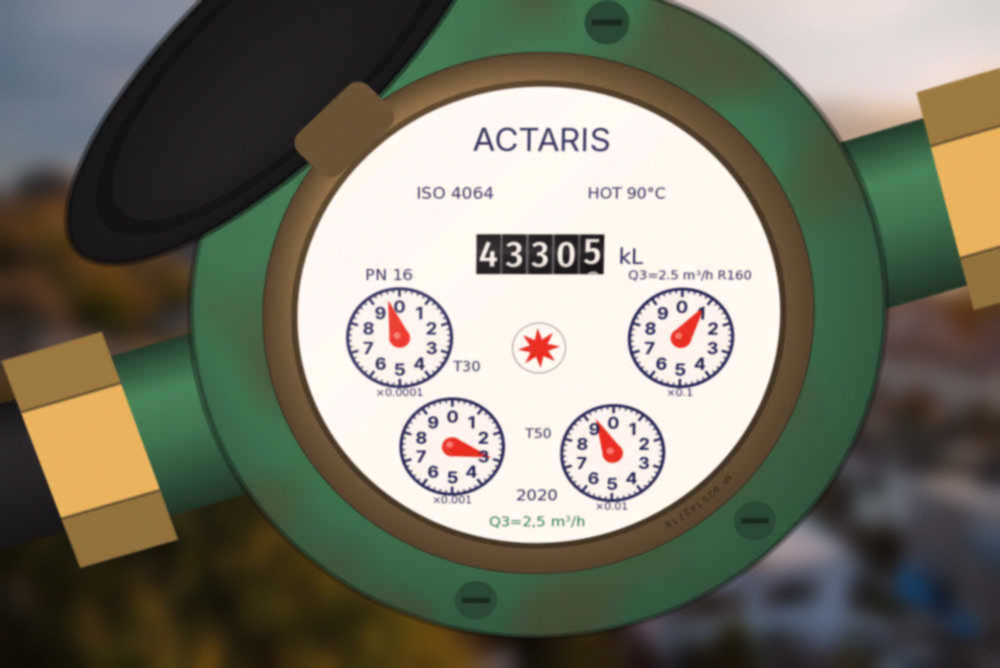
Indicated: value=43305.0929 unit=kL
